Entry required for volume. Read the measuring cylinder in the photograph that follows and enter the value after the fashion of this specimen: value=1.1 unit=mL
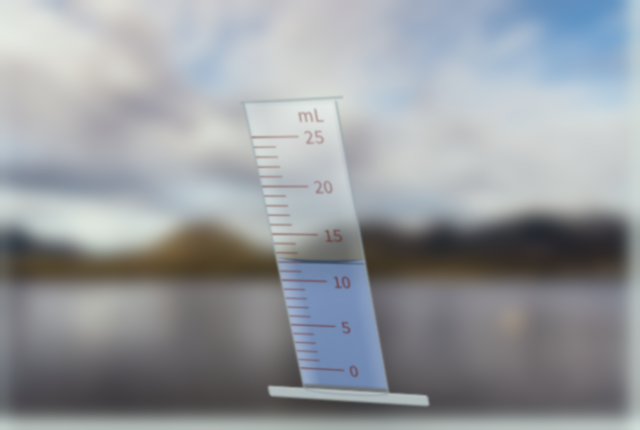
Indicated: value=12 unit=mL
